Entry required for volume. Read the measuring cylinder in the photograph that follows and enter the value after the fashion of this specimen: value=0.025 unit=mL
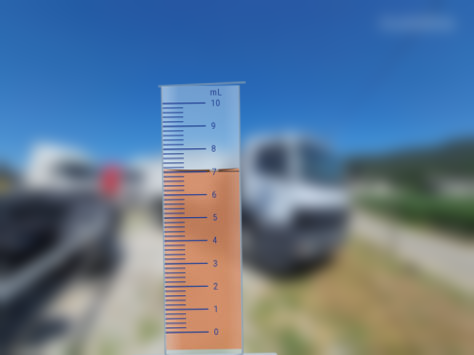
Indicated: value=7 unit=mL
